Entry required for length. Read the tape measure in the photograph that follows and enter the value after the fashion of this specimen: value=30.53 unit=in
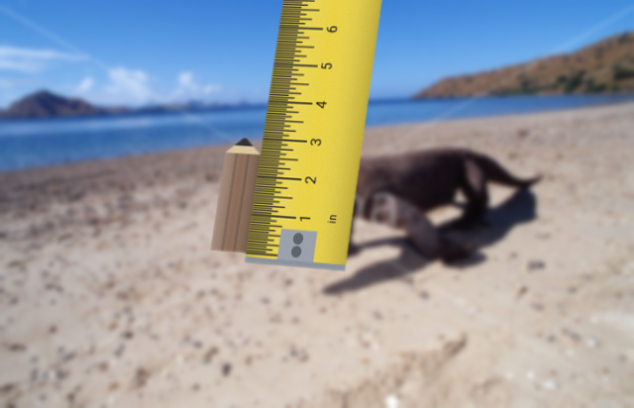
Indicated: value=3 unit=in
